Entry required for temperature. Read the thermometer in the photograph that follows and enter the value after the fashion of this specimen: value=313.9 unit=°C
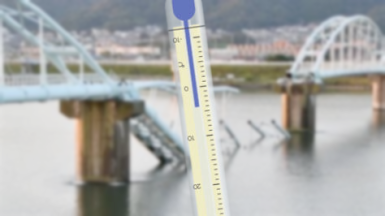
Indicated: value=4 unit=°C
